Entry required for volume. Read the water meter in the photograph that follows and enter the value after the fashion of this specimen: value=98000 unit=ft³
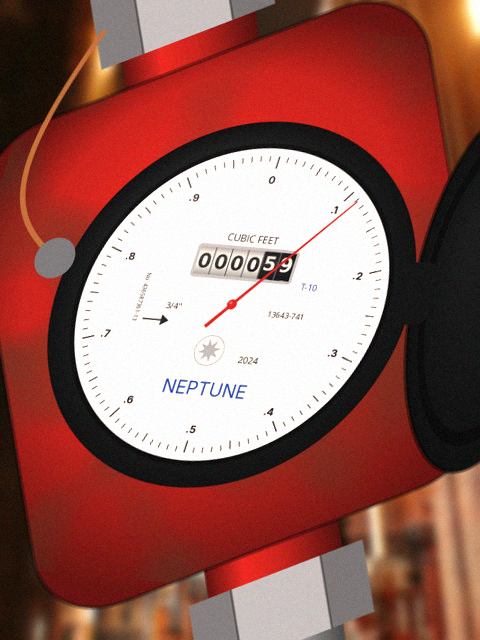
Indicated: value=59.11 unit=ft³
